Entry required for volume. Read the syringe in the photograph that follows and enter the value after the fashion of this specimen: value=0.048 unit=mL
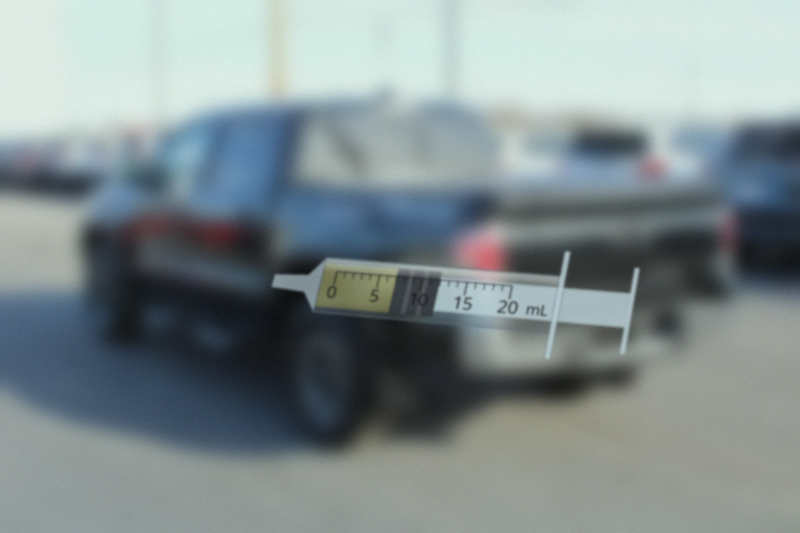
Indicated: value=7 unit=mL
